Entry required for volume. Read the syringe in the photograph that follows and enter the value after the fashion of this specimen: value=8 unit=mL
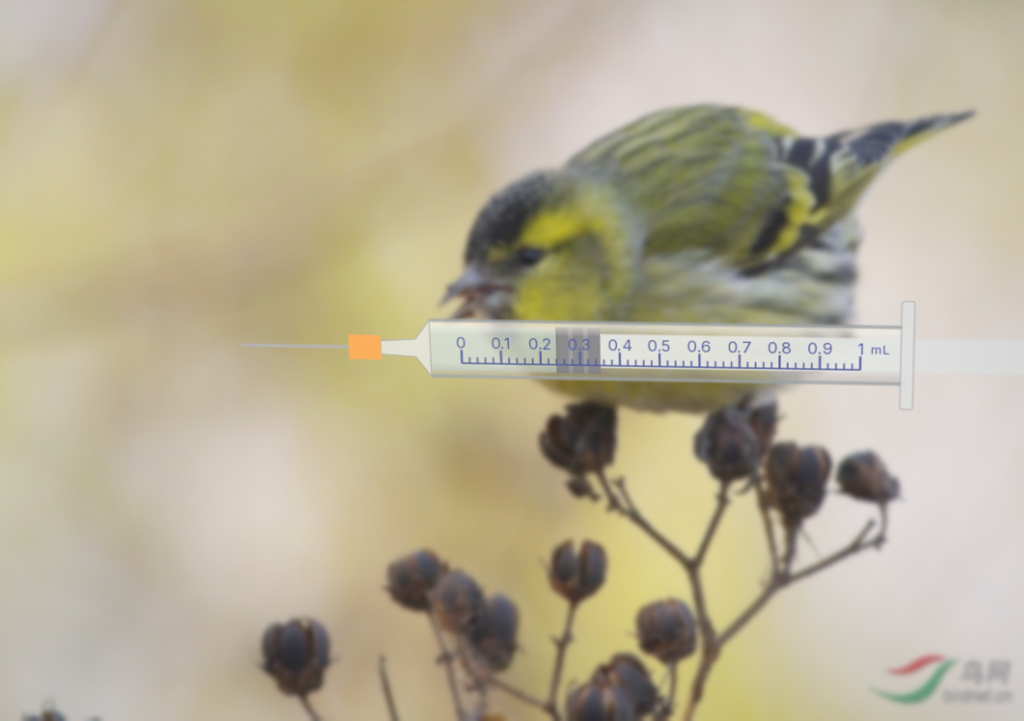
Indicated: value=0.24 unit=mL
